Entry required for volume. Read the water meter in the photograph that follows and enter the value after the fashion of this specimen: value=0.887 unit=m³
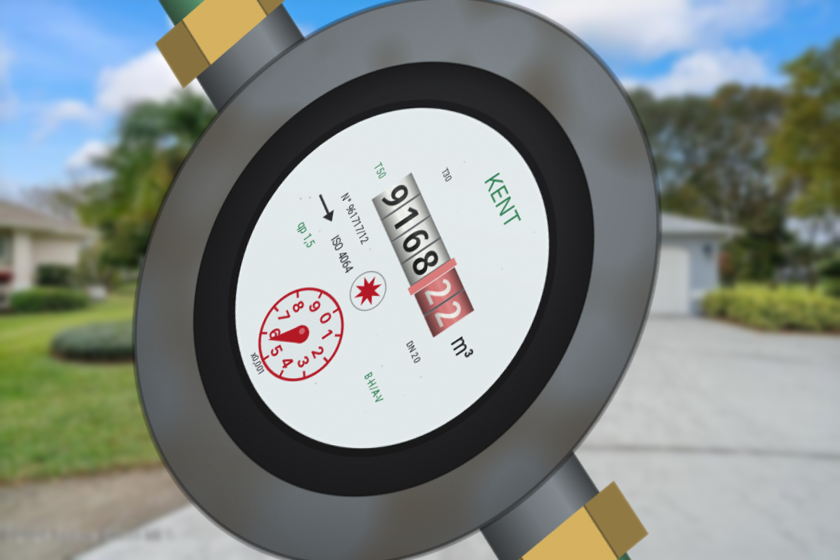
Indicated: value=9168.225 unit=m³
